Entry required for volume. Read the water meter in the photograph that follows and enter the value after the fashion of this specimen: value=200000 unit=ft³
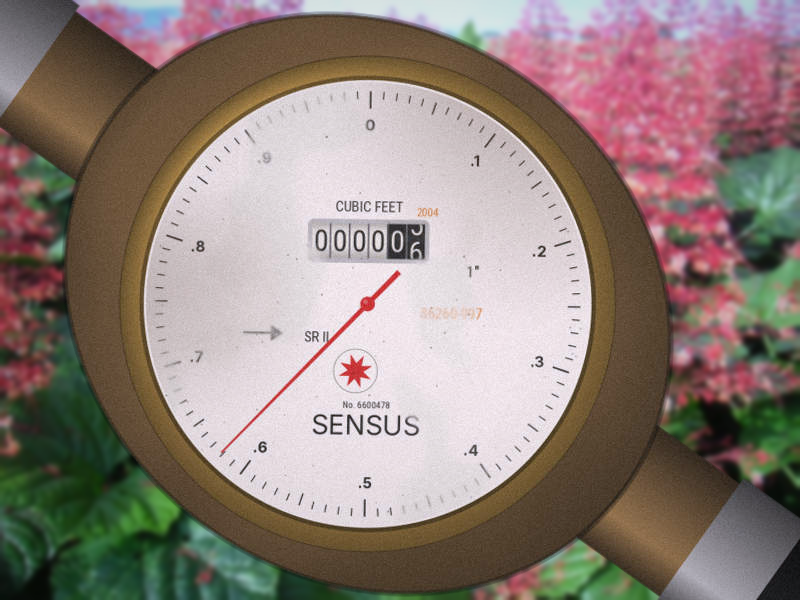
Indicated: value=5.62 unit=ft³
